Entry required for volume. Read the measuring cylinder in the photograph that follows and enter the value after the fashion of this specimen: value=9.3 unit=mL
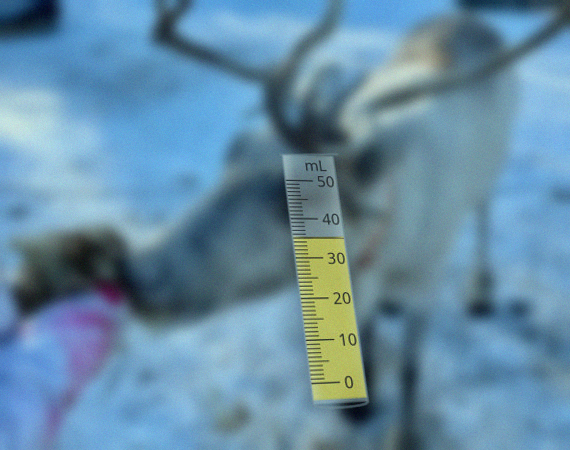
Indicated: value=35 unit=mL
